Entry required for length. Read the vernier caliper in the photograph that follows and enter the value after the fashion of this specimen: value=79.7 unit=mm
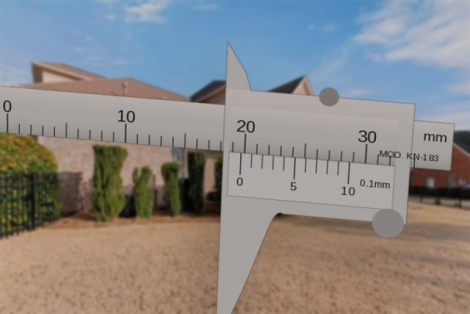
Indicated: value=19.7 unit=mm
